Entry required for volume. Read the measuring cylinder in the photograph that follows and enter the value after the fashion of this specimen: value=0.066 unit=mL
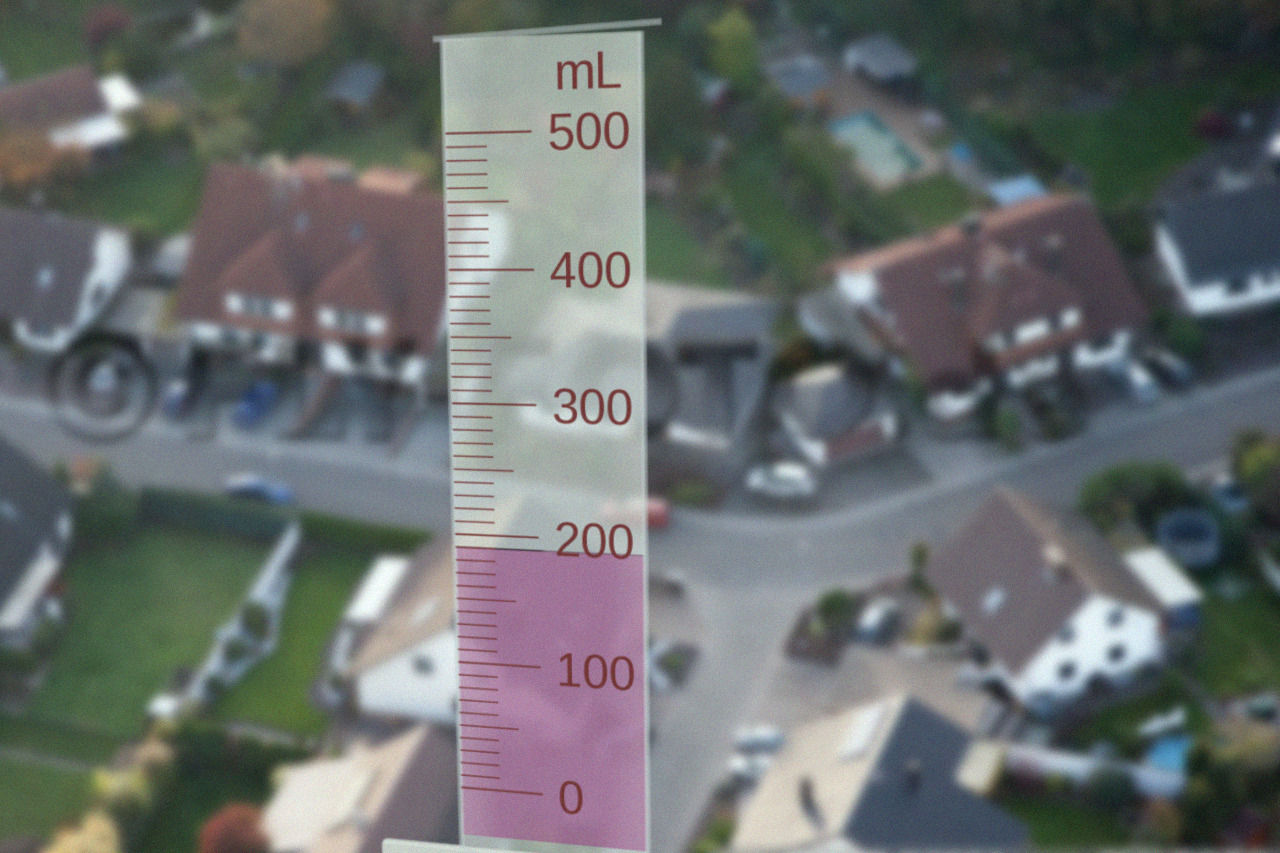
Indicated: value=190 unit=mL
